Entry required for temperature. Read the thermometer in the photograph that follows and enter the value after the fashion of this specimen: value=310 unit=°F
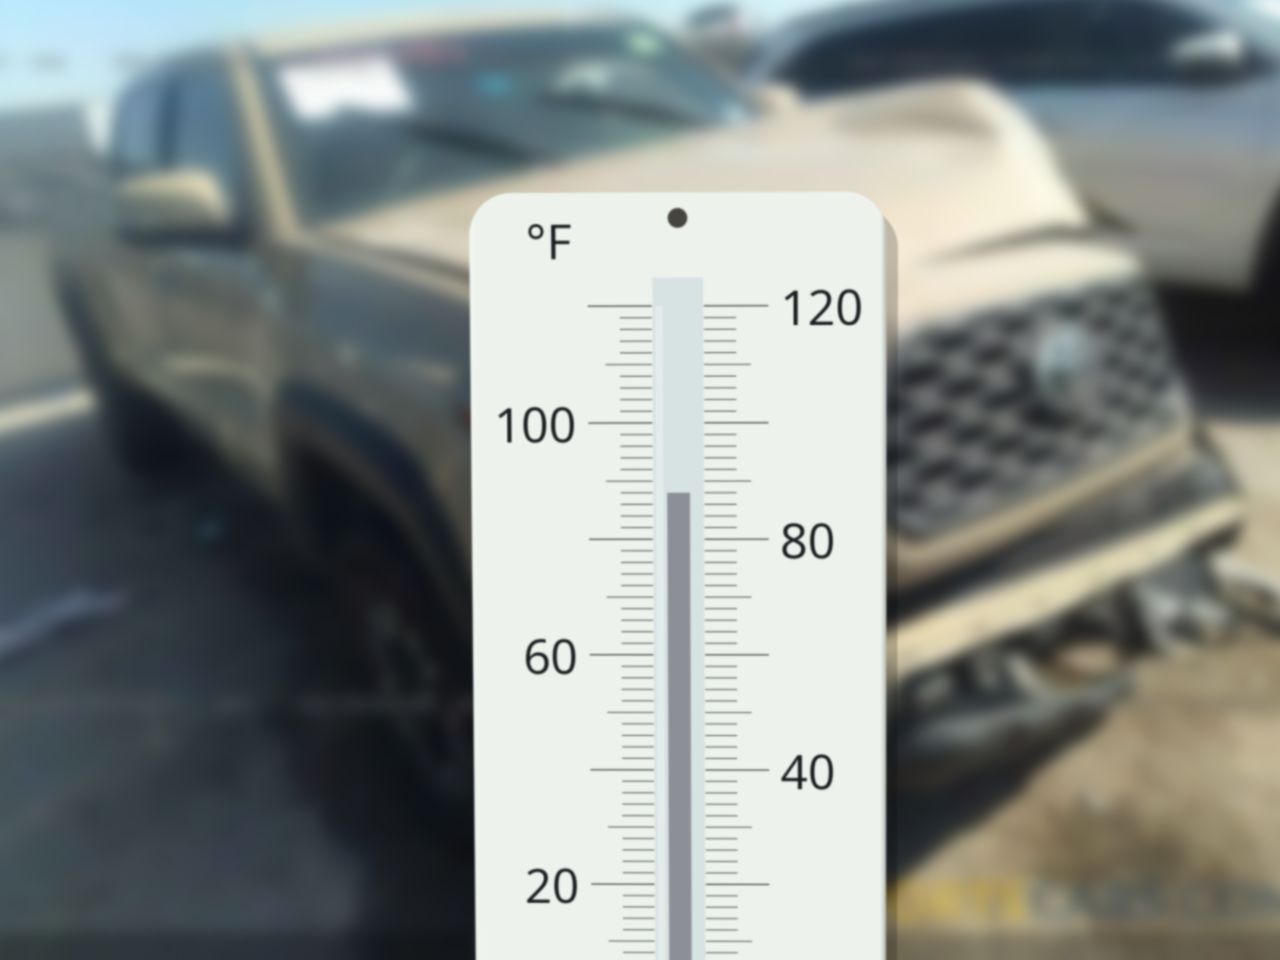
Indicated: value=88 unit=°F
